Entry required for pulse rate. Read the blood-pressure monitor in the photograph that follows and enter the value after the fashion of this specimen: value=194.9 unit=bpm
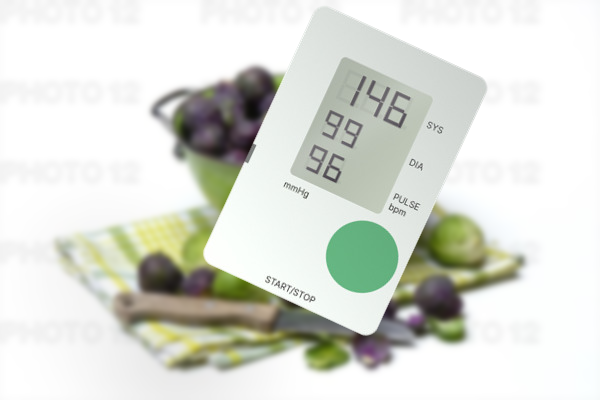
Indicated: value=96 unit=bpm
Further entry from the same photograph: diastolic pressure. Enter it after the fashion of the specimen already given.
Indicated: value=99 unit=mmHg
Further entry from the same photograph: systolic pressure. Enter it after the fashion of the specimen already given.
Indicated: value=146 unit=mmHg
